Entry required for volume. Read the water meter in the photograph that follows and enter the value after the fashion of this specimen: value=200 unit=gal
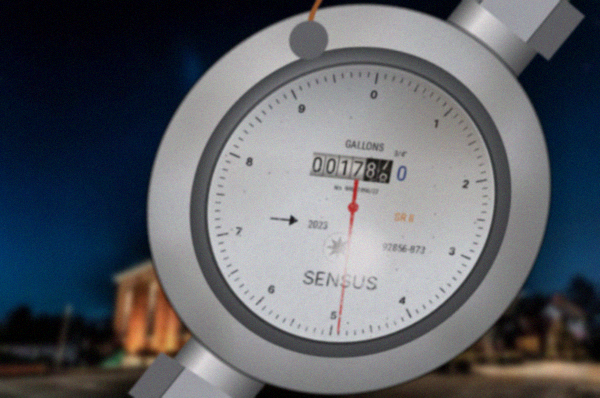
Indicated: value=17874.9 unit=gal
